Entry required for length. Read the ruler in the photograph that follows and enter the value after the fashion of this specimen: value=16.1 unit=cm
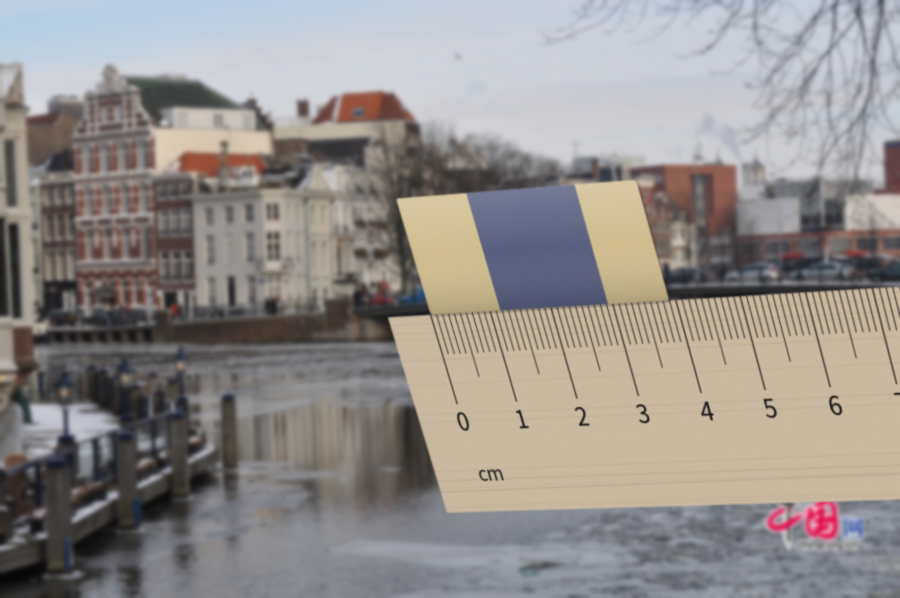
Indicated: value=3.9 unit=cm
